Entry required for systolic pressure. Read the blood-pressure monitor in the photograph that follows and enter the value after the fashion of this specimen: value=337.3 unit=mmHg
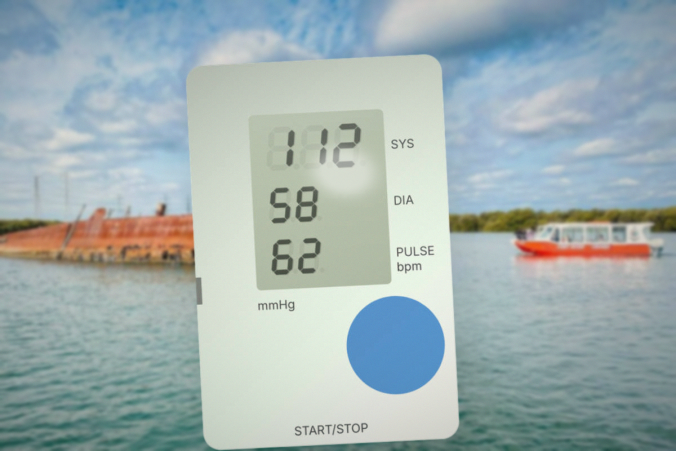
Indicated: value=112 unit=mmHg
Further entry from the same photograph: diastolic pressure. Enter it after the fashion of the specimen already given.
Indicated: value=58 unit=mmHg
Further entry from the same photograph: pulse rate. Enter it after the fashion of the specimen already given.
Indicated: value=62 unit=bpm
